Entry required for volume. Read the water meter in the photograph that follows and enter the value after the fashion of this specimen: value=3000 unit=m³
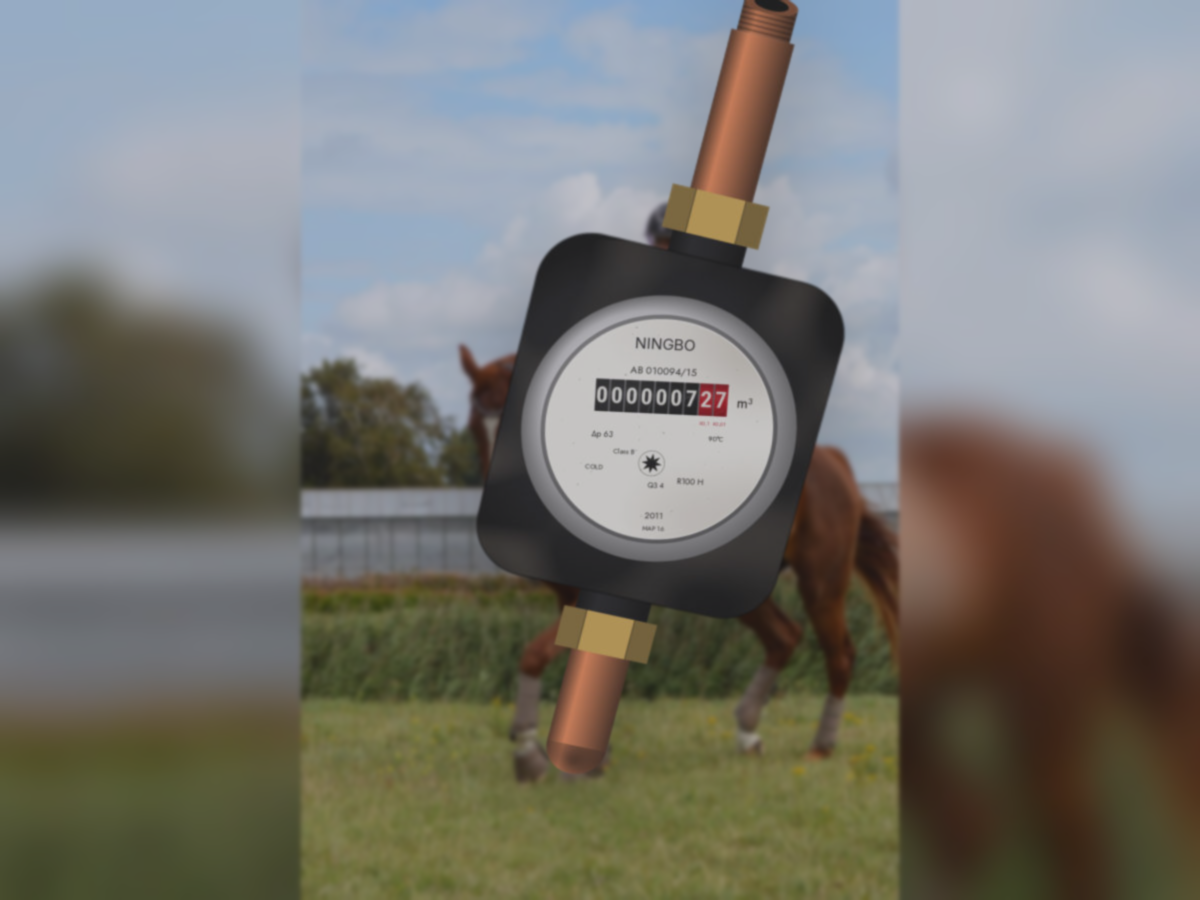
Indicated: value=7.27 unit=m³
